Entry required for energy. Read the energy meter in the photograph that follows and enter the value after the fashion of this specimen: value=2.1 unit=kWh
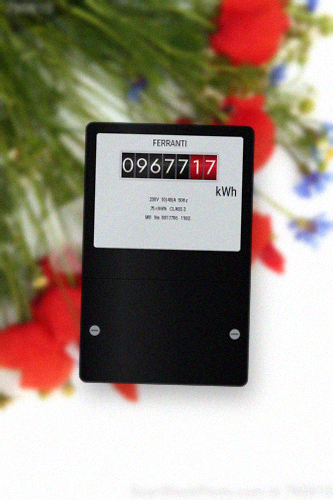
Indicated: value=9677.17 unit=kWh
